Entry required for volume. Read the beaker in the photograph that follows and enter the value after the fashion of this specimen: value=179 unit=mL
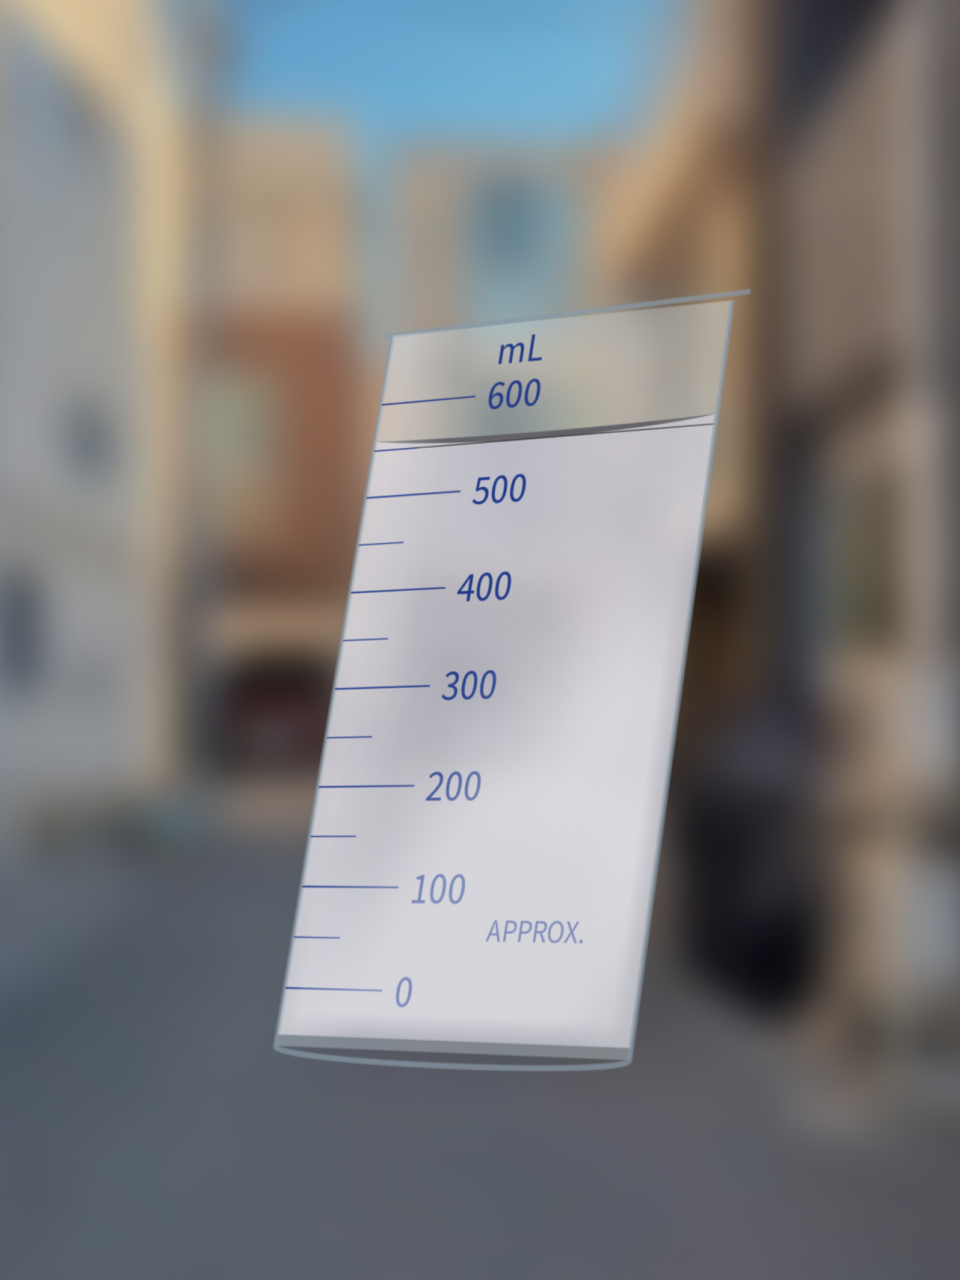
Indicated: value=550 unit=mL
